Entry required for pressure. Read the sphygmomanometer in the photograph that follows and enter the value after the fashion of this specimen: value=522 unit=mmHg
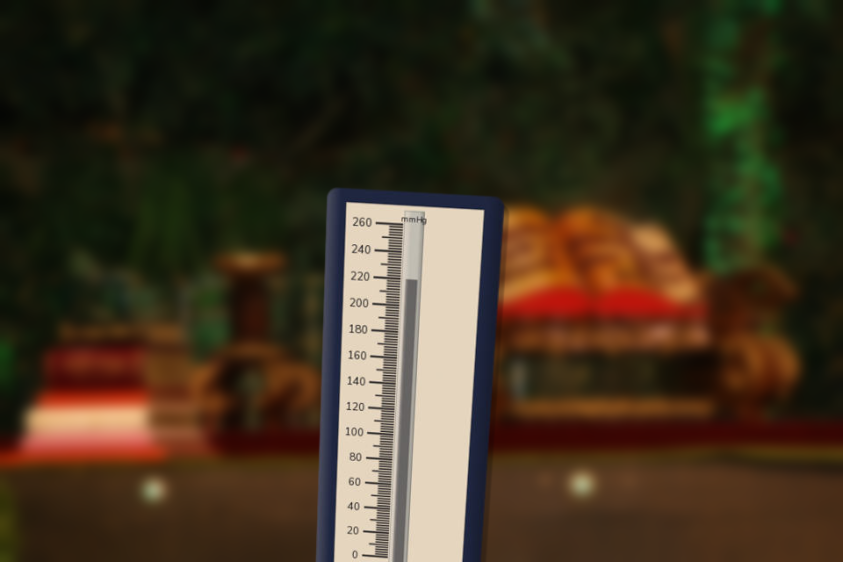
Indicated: value=220 unit=mmHg
